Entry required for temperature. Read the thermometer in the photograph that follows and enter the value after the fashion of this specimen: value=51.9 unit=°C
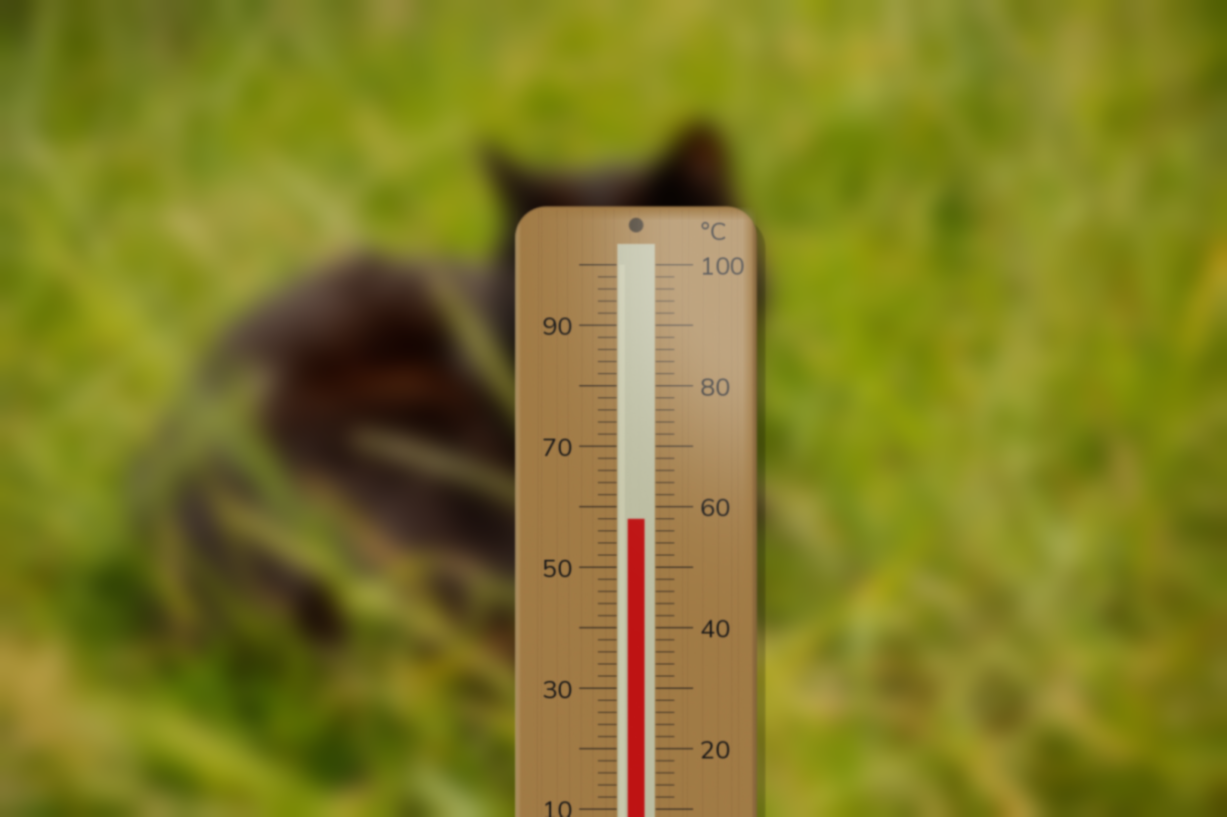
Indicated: value=58 unit=°C
